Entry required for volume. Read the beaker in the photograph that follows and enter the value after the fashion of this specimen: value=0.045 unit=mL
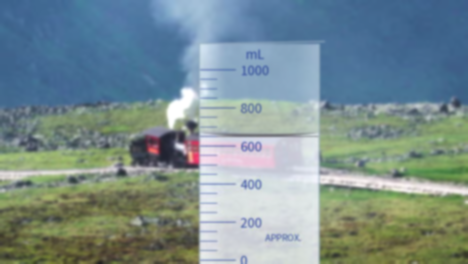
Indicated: value=650 unit=mL
